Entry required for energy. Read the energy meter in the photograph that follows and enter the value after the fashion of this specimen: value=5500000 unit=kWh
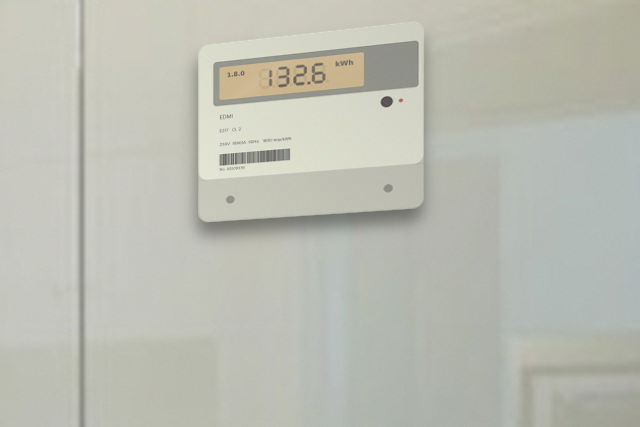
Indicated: value=132.6 unit=kWh
